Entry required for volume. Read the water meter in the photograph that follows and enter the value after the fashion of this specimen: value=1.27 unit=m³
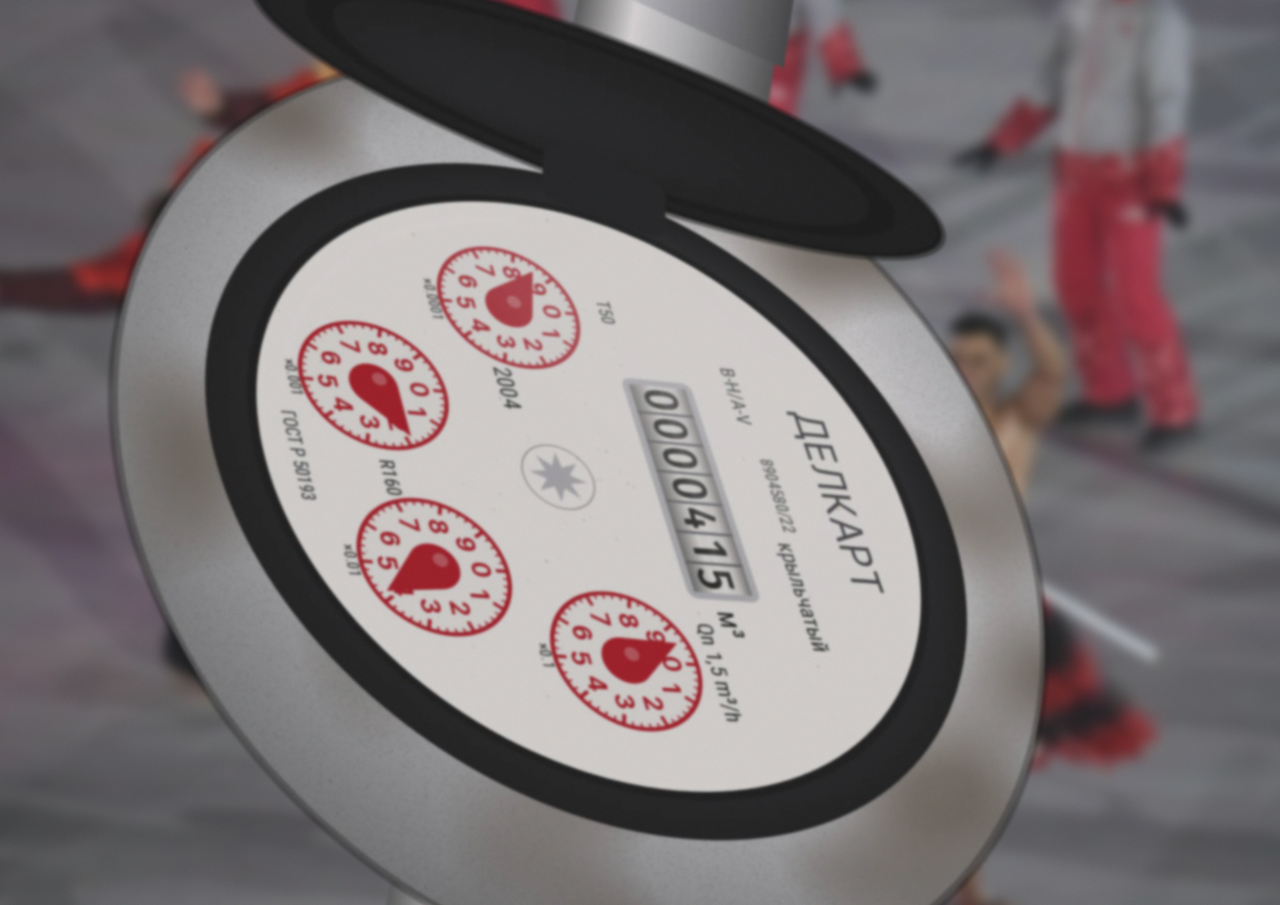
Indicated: value=414.9418 unit=m³
